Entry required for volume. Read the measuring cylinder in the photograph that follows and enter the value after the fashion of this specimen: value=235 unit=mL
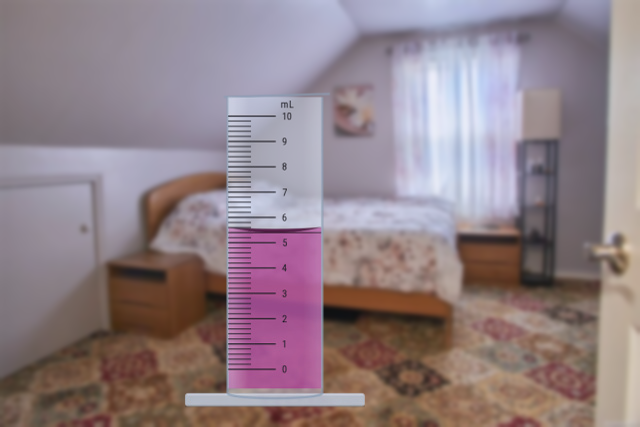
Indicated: value=5.4 unit=mL
